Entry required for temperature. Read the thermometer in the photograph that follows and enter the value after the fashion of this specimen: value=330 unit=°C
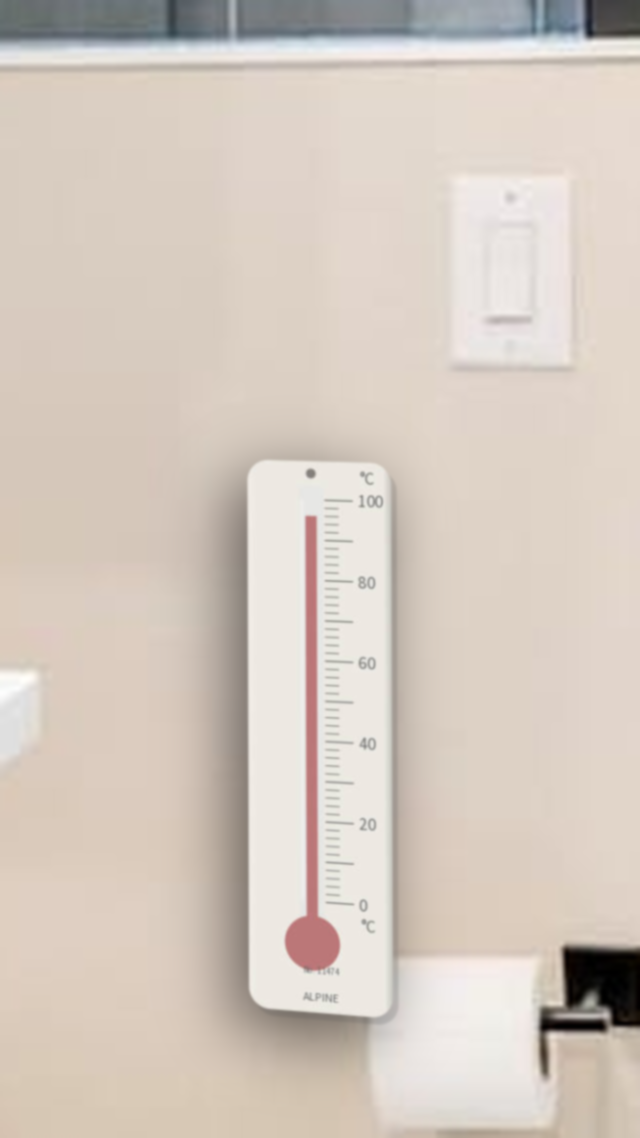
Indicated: value=96 unit=°C
